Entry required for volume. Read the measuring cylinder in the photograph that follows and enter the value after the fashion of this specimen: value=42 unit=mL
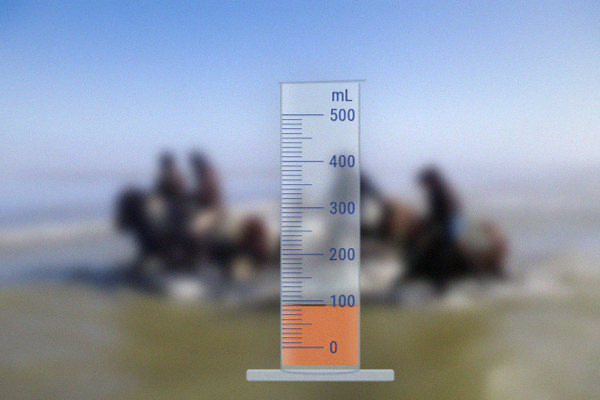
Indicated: value=90 unit=mL
